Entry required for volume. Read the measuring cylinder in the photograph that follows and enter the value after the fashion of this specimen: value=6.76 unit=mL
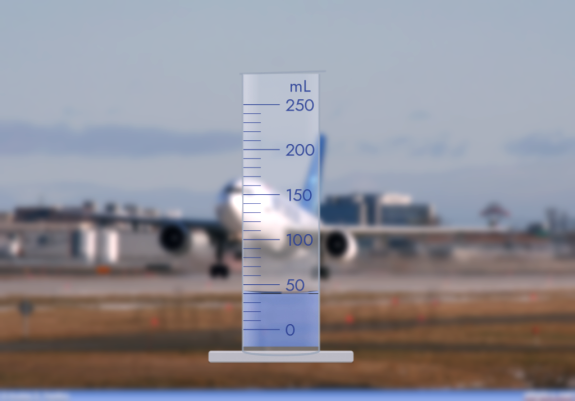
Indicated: value=40 unit=mL
